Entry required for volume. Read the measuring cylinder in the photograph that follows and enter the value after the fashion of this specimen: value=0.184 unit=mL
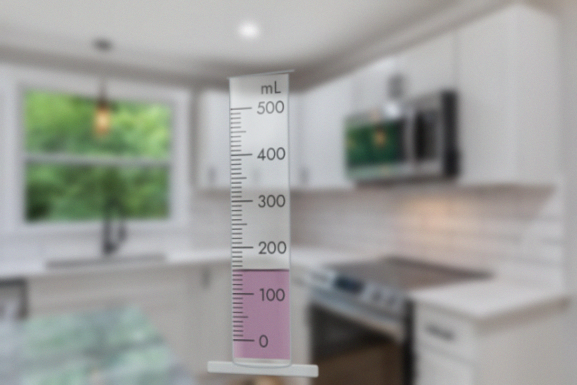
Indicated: value=150 unit=mL
